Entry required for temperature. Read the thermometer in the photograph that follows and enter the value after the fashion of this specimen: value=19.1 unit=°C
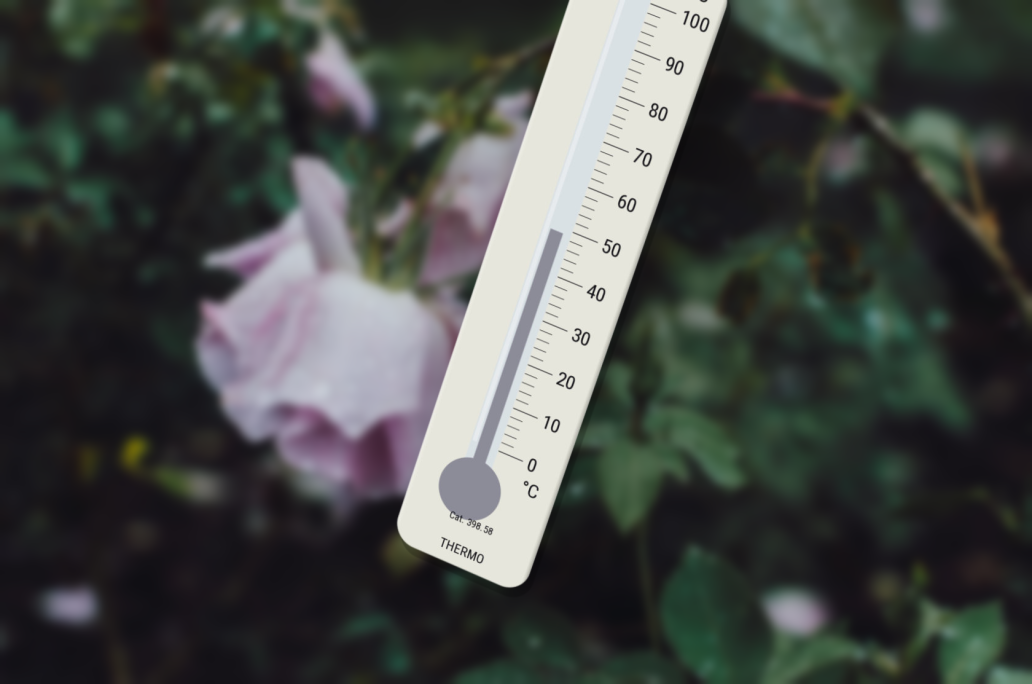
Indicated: value=49 unit=°C
